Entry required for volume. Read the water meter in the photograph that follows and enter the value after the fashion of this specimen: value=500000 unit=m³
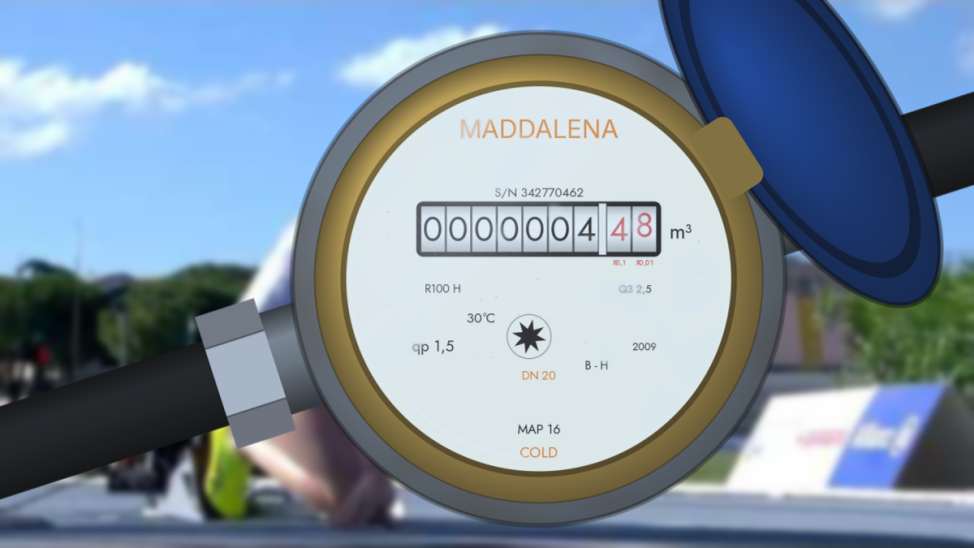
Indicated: value=4.48 unit=m³
